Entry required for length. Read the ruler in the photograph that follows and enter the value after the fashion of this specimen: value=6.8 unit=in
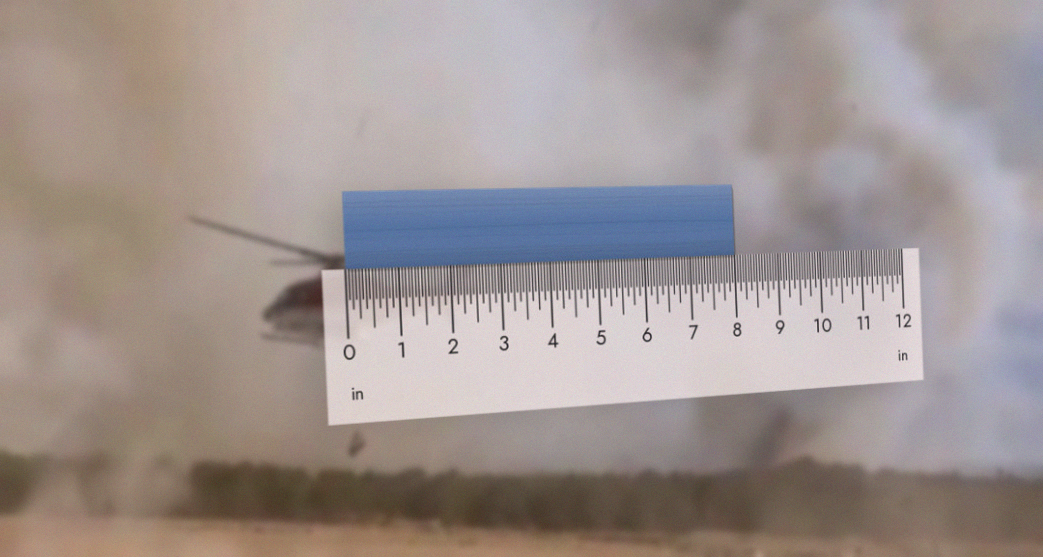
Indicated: value=8 unit=in
